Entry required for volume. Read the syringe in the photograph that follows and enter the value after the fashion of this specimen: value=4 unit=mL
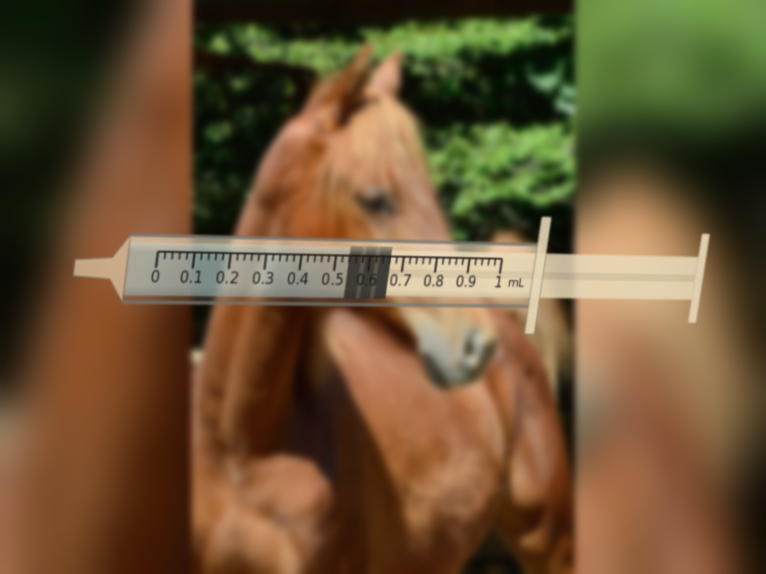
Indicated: value=0.54 unit=mL
